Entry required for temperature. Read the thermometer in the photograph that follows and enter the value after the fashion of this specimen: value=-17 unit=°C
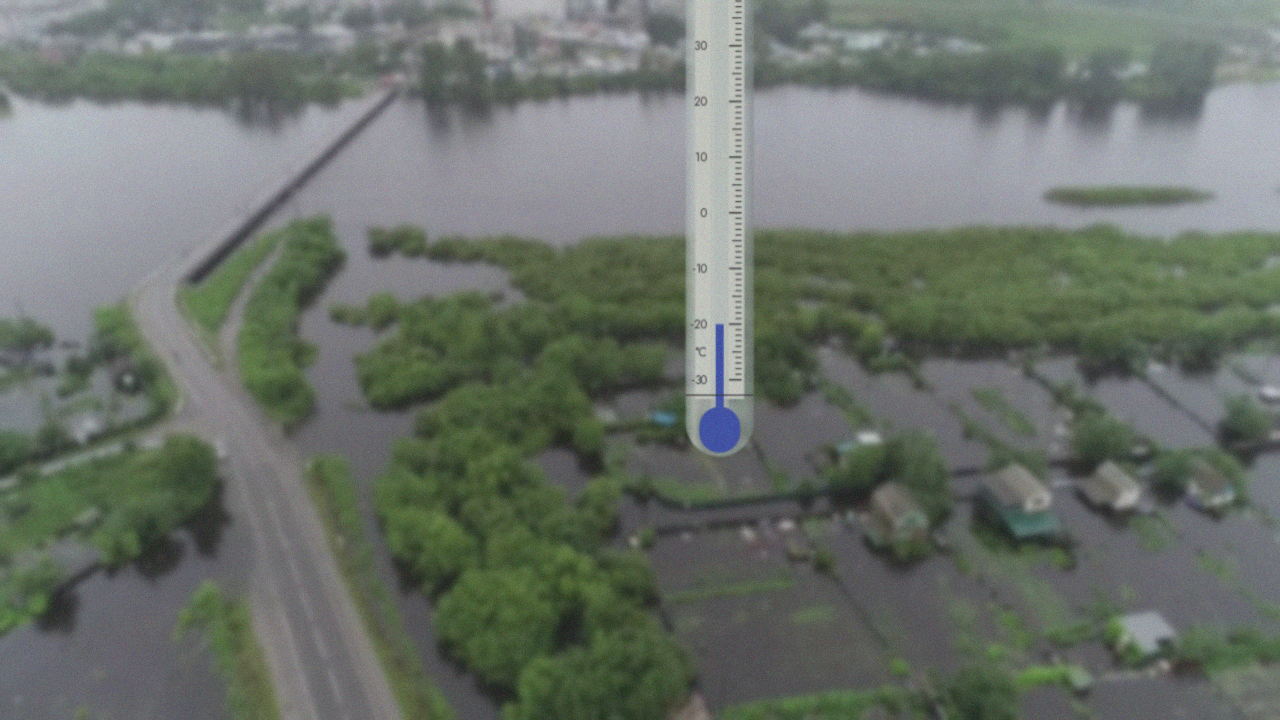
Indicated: value=-20 unit=°C
